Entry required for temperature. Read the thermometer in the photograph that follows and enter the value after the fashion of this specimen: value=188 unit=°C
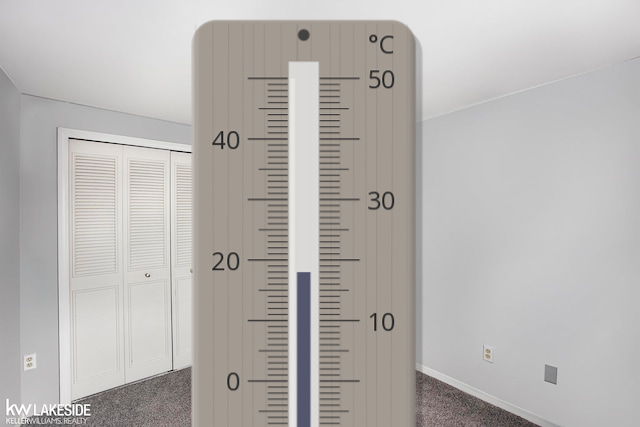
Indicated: value=18 unit=°C
